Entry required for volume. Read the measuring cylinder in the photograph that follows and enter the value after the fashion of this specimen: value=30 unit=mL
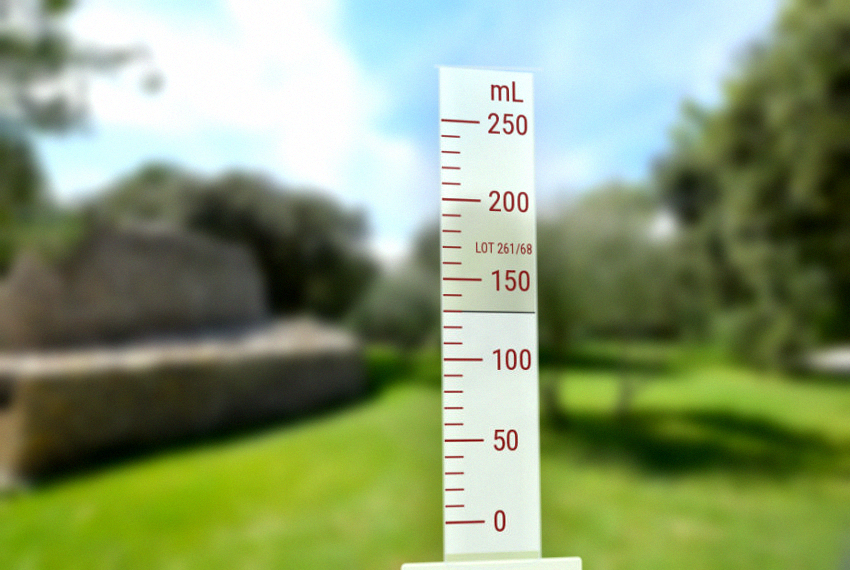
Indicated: value=130 unit=mL
